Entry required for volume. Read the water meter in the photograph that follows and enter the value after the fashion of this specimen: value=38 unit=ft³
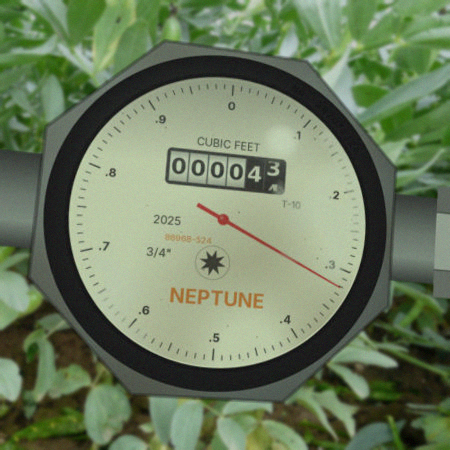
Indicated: value=43.32 unit=ft³
